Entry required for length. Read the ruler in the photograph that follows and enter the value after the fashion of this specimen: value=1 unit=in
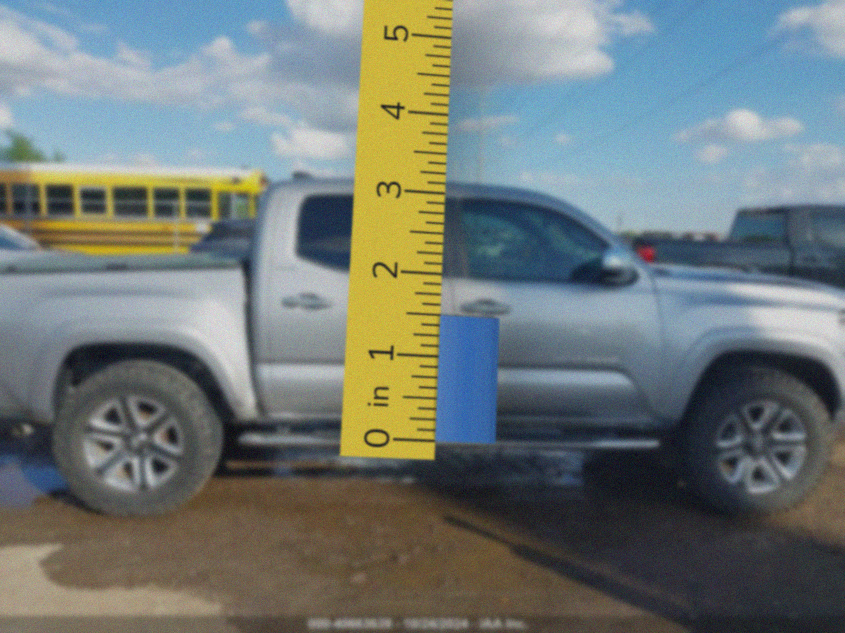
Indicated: value=1.5 unit=in
